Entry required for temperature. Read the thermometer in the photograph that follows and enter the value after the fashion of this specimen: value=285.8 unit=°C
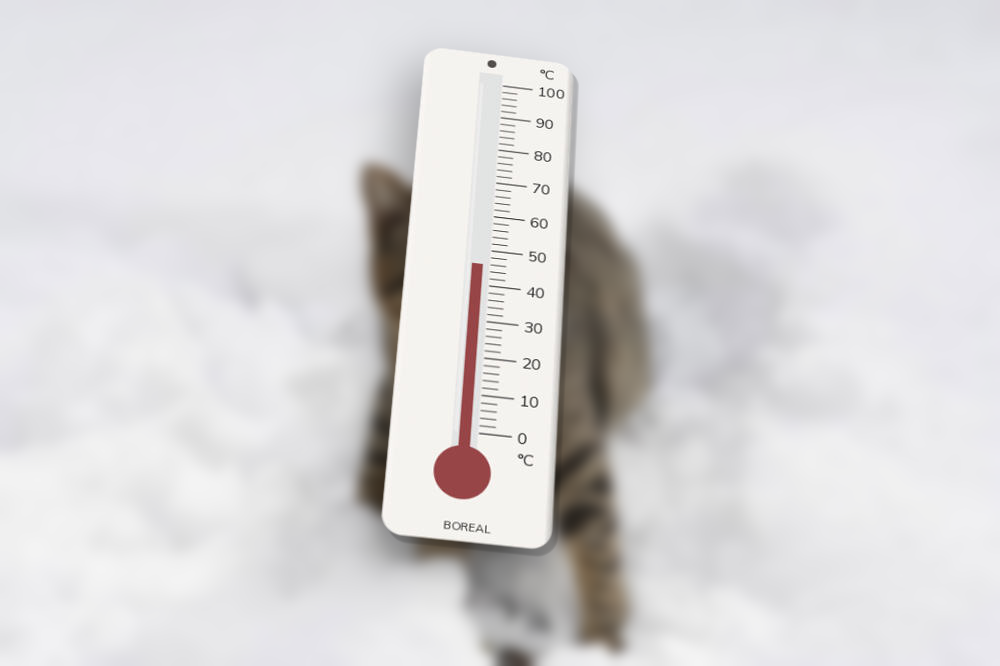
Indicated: value=46 unit=°C
